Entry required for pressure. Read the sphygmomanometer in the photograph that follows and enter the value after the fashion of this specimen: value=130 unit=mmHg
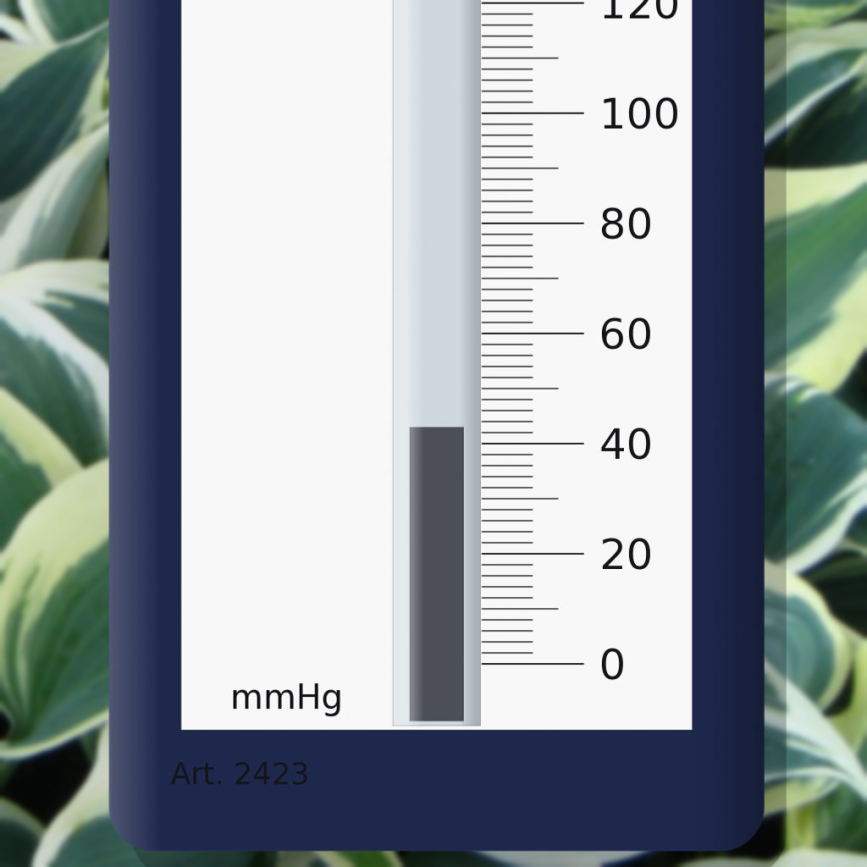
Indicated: value=43 unit=mmHg
